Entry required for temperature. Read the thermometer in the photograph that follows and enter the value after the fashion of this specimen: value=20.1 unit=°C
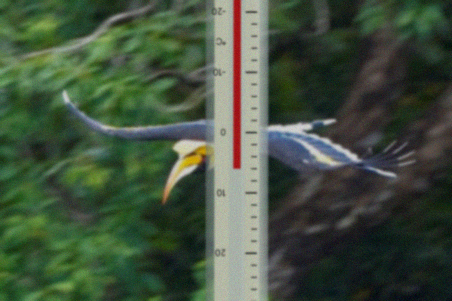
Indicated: value=6 unit=°C
